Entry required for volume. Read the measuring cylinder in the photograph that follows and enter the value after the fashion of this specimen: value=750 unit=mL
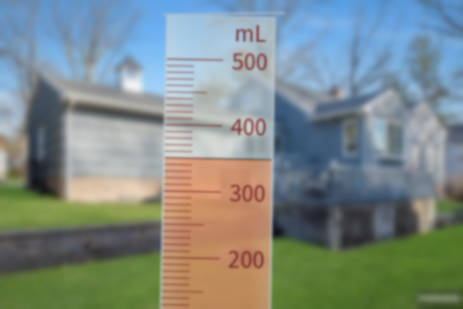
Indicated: value=350 unit=mL
